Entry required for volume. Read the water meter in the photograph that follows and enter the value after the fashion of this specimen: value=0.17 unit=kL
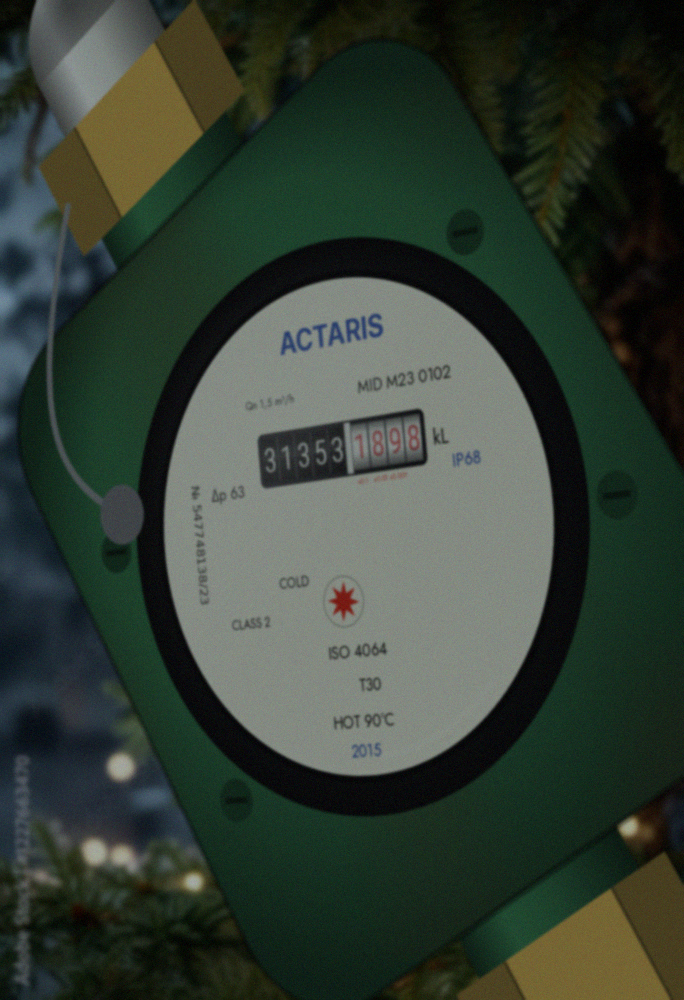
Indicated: value=31353.1898 unit=kL
